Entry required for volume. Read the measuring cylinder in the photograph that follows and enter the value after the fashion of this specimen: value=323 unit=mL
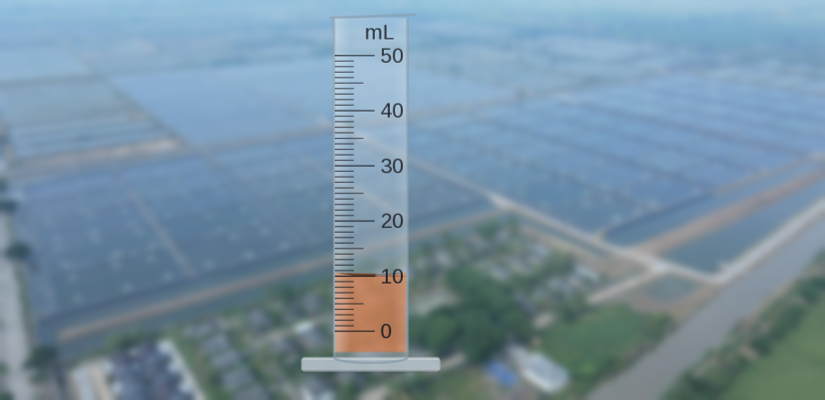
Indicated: value=10 unit=mL
